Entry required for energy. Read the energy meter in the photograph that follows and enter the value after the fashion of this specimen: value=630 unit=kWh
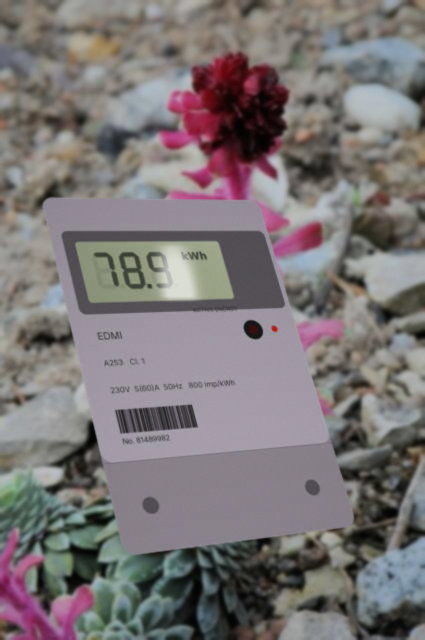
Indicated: value=78.9 unit=kWh
